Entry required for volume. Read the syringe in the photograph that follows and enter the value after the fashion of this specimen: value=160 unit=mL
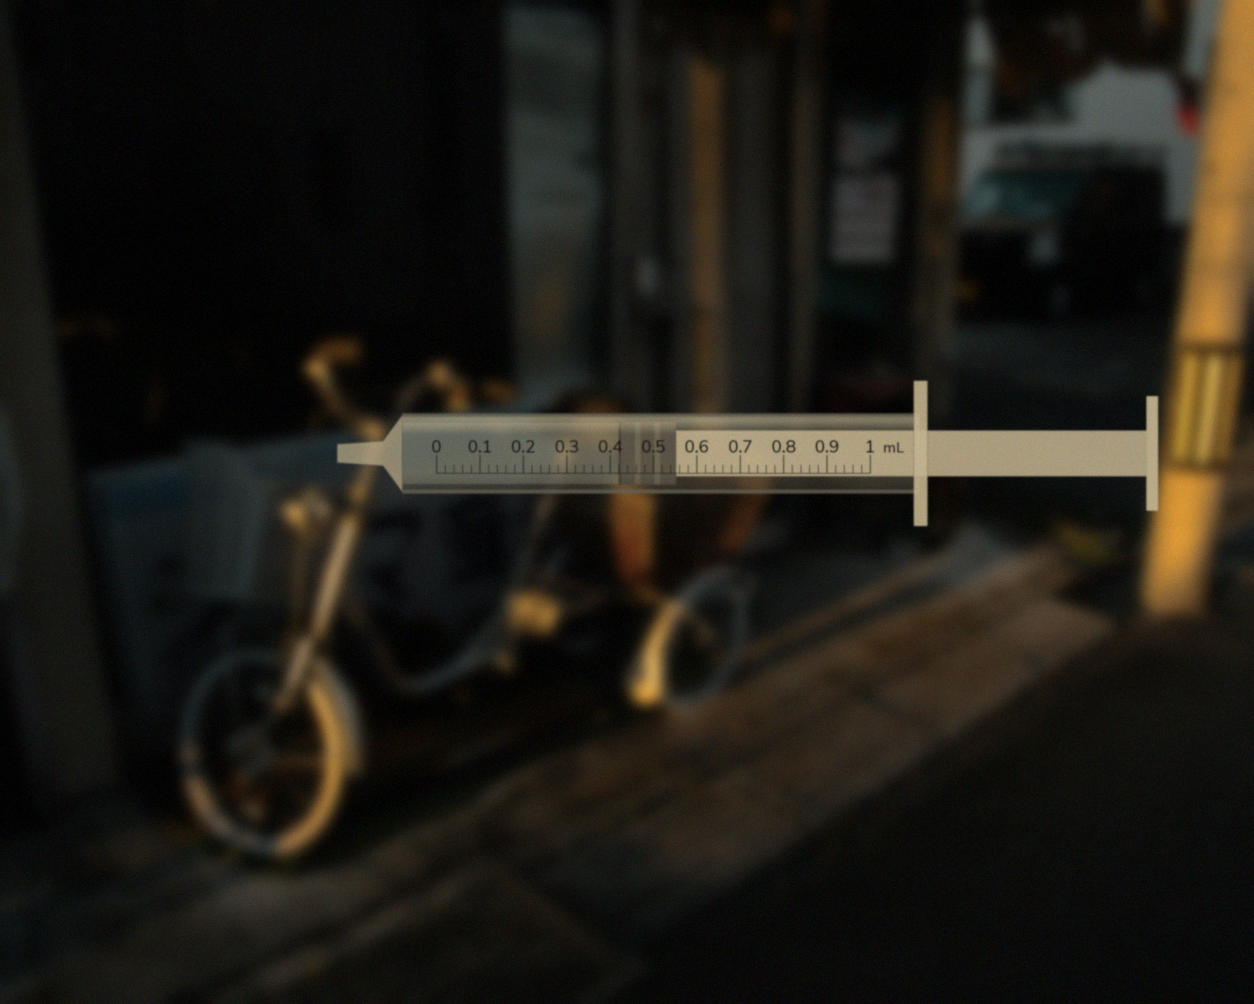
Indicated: value=0.42 unit=mL
